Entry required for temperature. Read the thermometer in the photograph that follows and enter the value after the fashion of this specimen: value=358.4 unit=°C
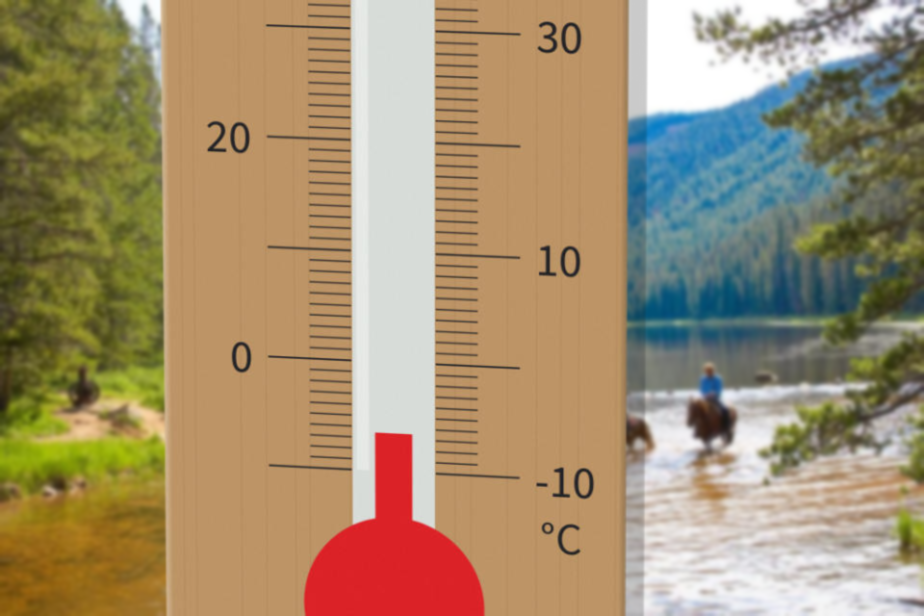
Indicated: value=-6.5 unit=°C
